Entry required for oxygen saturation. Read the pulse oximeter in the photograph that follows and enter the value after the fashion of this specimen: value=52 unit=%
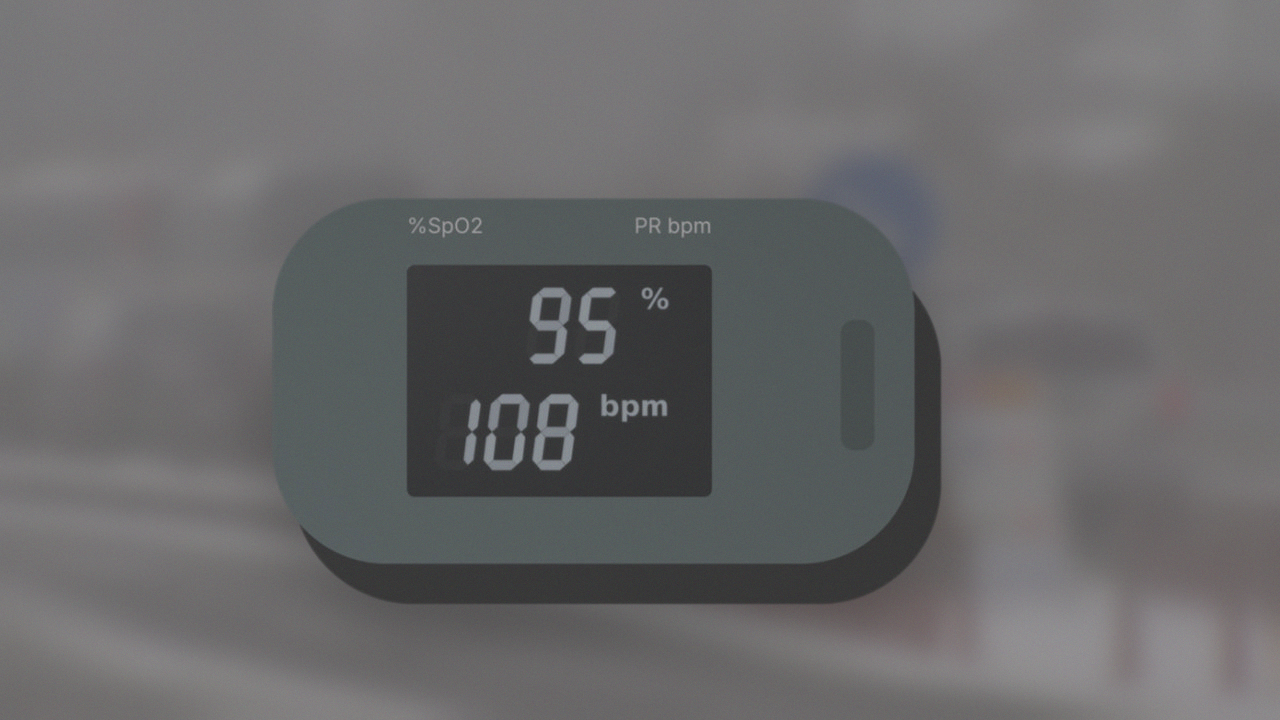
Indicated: value=95 unit=%
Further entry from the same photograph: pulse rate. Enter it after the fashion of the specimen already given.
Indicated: value=108 unit=bpm
